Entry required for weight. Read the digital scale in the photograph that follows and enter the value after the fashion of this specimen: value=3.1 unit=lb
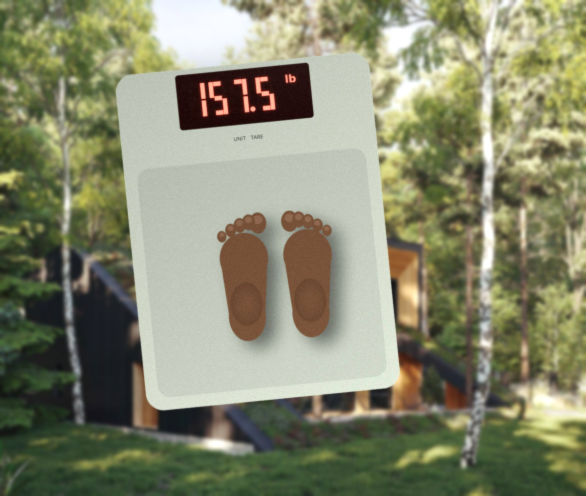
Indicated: value=157.5 unit=lb
